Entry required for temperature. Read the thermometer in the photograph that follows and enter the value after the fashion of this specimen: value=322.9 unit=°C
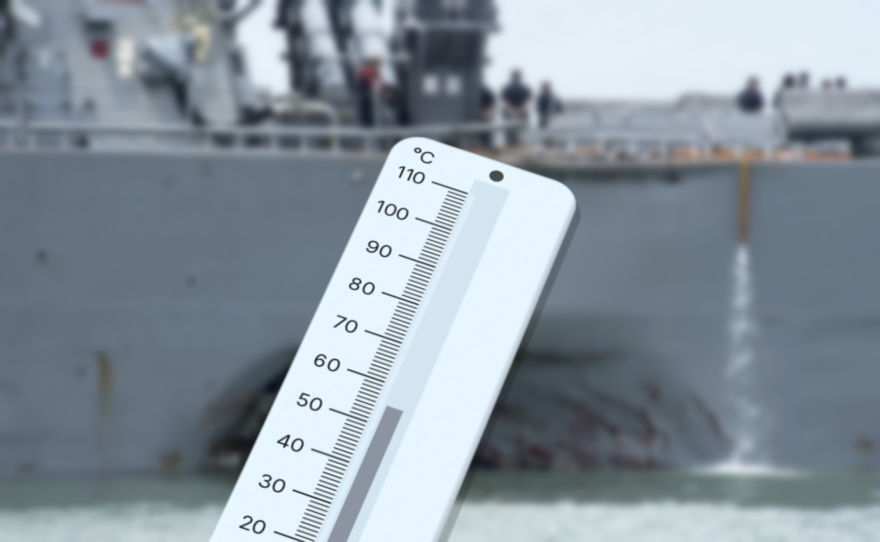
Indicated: value=55 unit=°C
